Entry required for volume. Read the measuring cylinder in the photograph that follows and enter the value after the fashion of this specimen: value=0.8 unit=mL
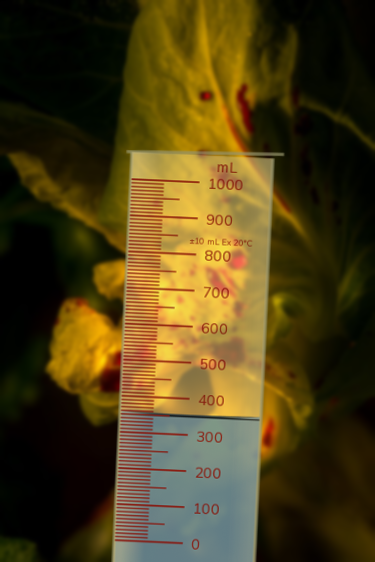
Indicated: value=350 unit=mL
